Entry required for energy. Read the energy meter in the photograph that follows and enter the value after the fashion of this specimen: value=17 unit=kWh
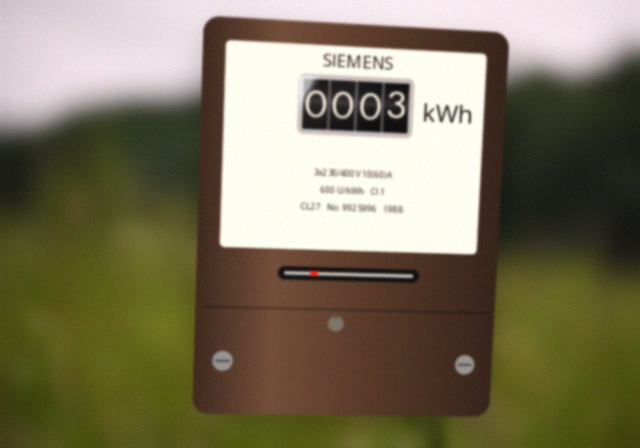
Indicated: value=3 unit=kWh
